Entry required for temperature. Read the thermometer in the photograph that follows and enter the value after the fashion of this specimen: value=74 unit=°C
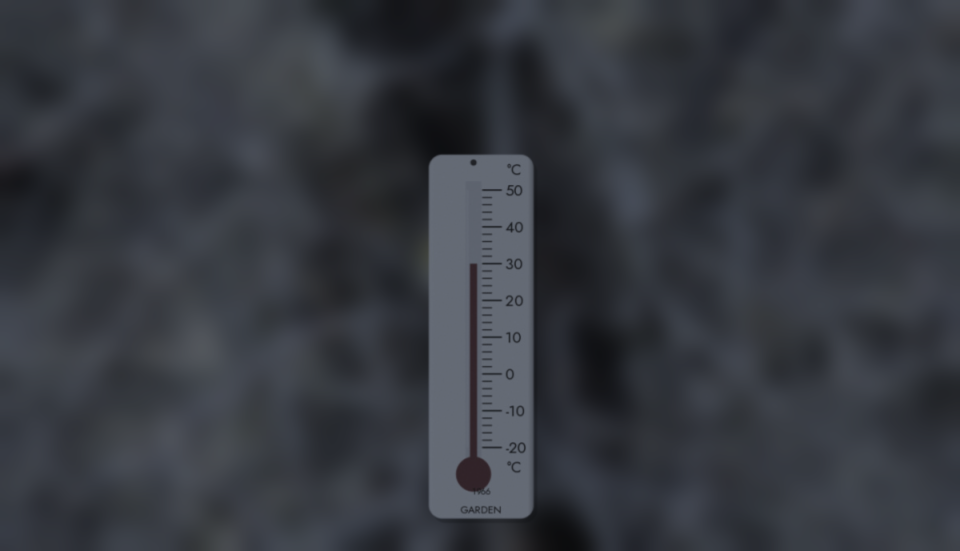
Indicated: value=30 unit=°C
